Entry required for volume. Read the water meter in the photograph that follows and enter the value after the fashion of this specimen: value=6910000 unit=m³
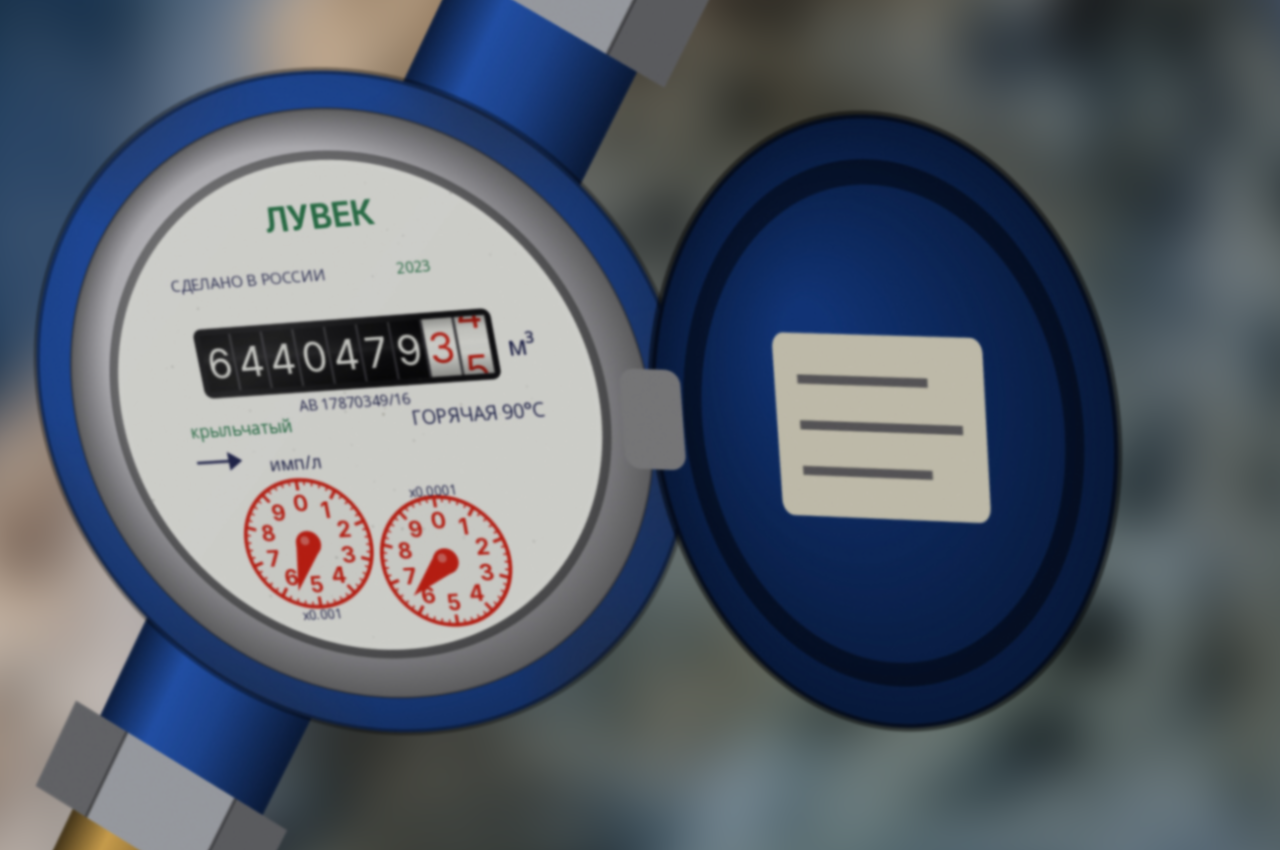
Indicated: value=6440479.3456 unit=m³
